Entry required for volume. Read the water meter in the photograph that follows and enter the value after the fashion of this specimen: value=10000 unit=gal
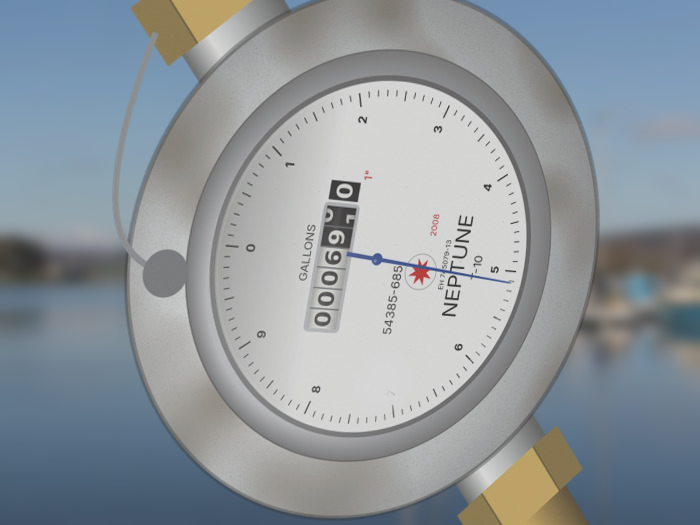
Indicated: value=6905.1 unit=gal
